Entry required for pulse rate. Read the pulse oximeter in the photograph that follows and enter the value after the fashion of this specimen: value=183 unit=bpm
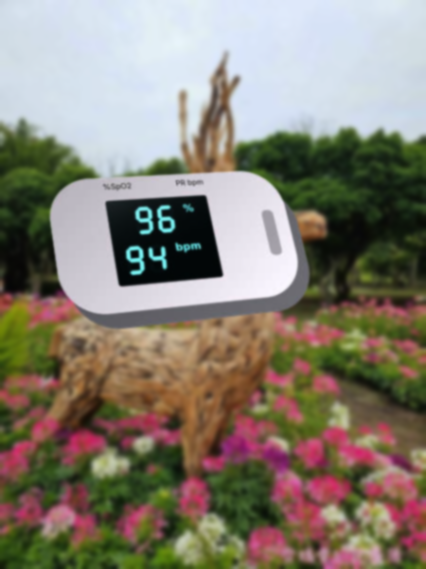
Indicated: value=94 unit=bpm
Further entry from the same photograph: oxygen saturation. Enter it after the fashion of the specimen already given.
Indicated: value=96 unit=%
